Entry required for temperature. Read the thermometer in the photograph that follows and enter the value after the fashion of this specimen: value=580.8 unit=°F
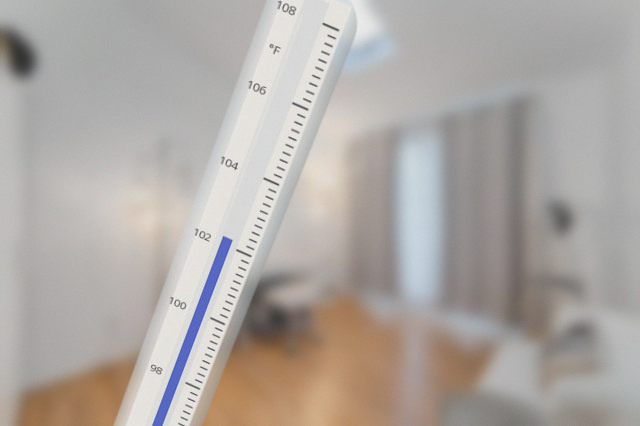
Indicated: value=102.2 unit=°F
